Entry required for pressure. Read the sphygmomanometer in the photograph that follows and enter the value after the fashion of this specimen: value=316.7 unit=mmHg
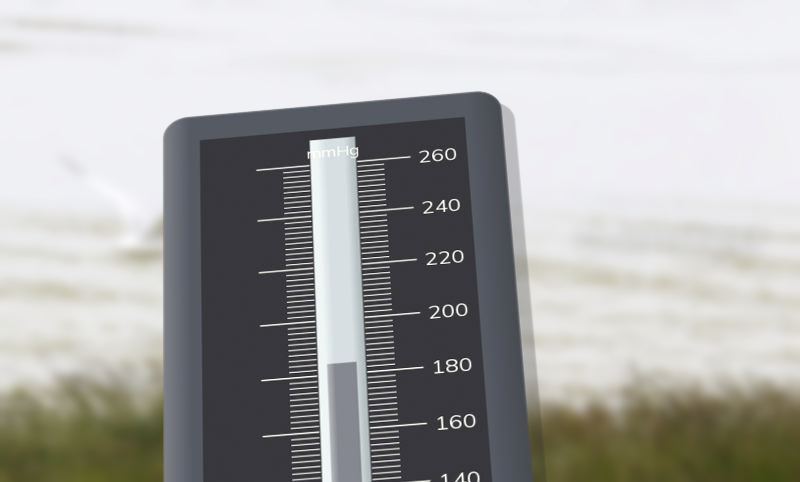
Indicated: value=184 unit=mmHg
